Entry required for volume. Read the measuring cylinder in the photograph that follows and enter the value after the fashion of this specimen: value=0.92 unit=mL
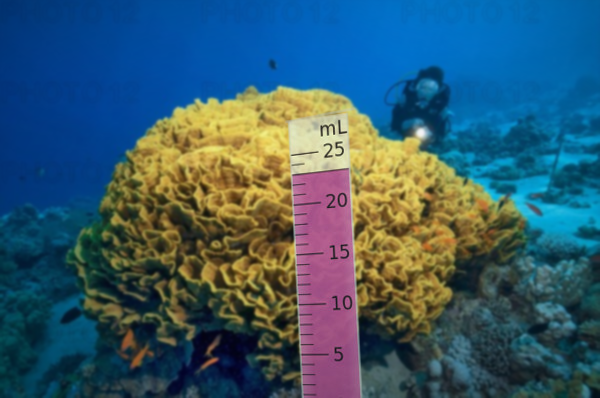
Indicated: value=23 unit=mL
